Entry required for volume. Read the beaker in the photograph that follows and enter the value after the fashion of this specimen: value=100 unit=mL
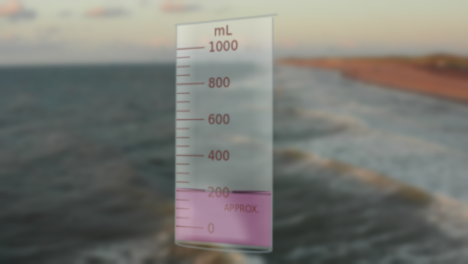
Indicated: value=200 unit=mL
